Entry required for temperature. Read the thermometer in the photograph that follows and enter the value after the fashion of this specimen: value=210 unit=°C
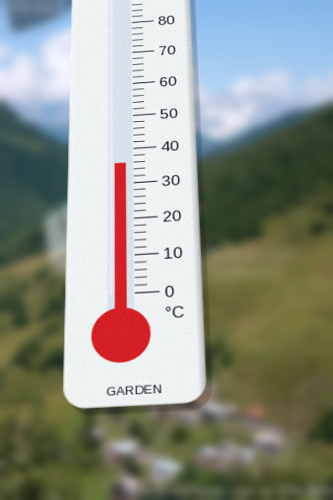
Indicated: value=36 unit=°C
